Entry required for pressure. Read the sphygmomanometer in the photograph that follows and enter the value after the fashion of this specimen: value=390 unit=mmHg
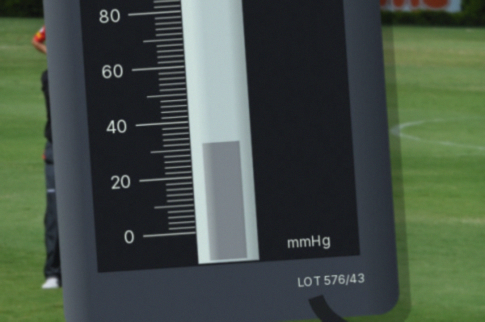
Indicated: value=32 unit=mmHg
